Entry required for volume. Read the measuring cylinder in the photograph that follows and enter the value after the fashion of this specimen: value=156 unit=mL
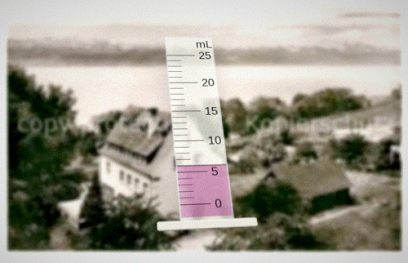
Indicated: value=6 unit=mL
